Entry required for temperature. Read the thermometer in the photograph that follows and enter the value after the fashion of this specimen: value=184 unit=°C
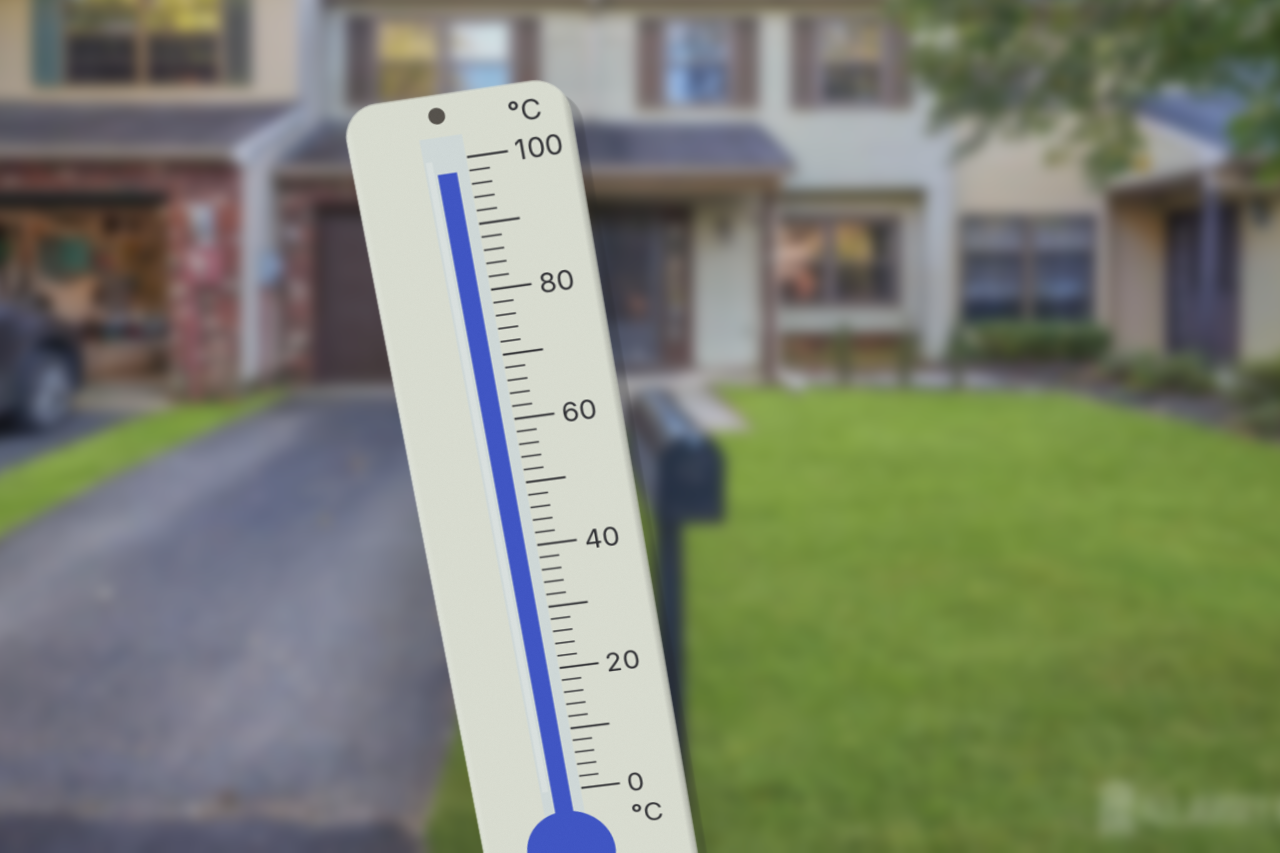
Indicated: value=98 unit=°C
